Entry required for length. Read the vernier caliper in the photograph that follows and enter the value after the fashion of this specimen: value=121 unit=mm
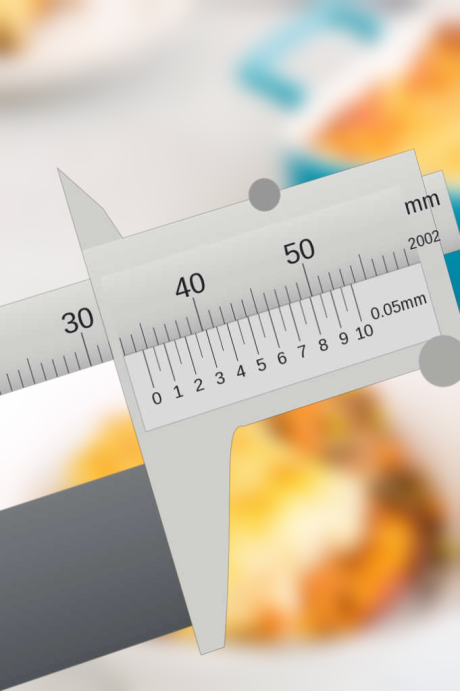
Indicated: value=34.6 unit=mm
